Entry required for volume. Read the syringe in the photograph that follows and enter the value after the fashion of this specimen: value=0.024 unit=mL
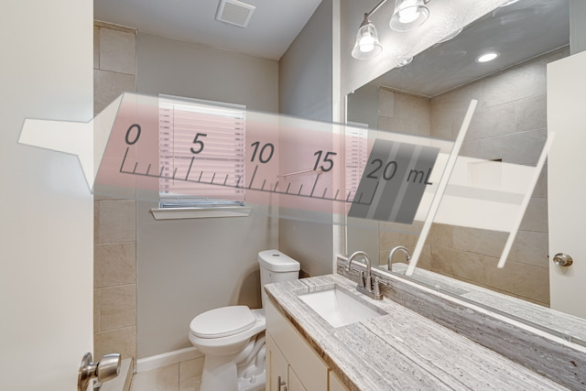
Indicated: value=18.5 unit=mL
